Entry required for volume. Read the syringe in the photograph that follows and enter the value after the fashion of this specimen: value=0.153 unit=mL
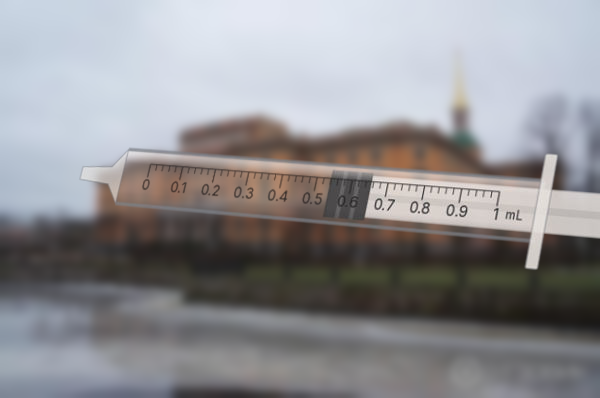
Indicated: value=0.54 unit=mL
